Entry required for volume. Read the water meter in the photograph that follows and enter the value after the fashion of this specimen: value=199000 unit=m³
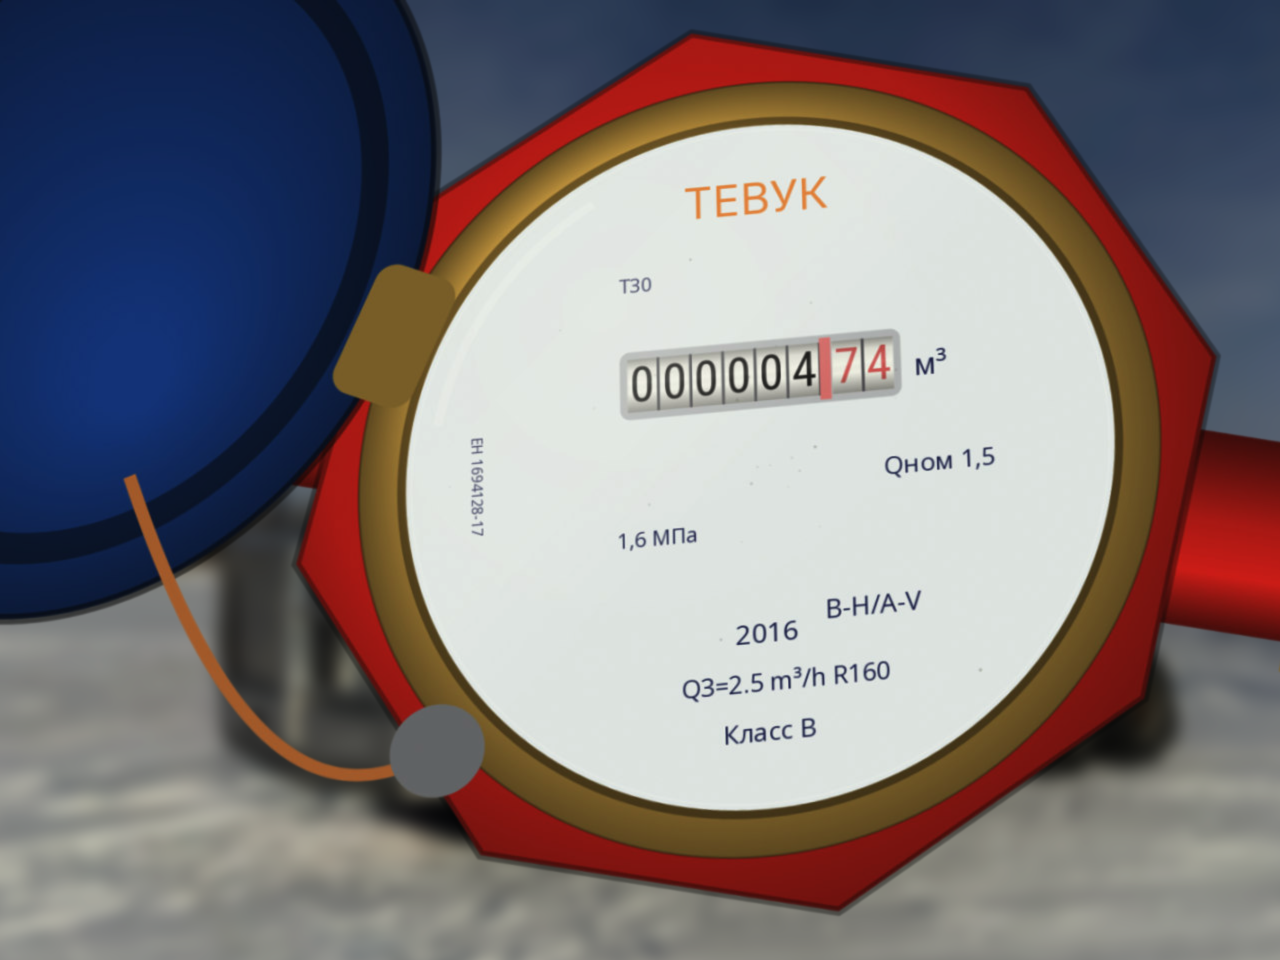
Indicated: value=4.74 unit=m³
